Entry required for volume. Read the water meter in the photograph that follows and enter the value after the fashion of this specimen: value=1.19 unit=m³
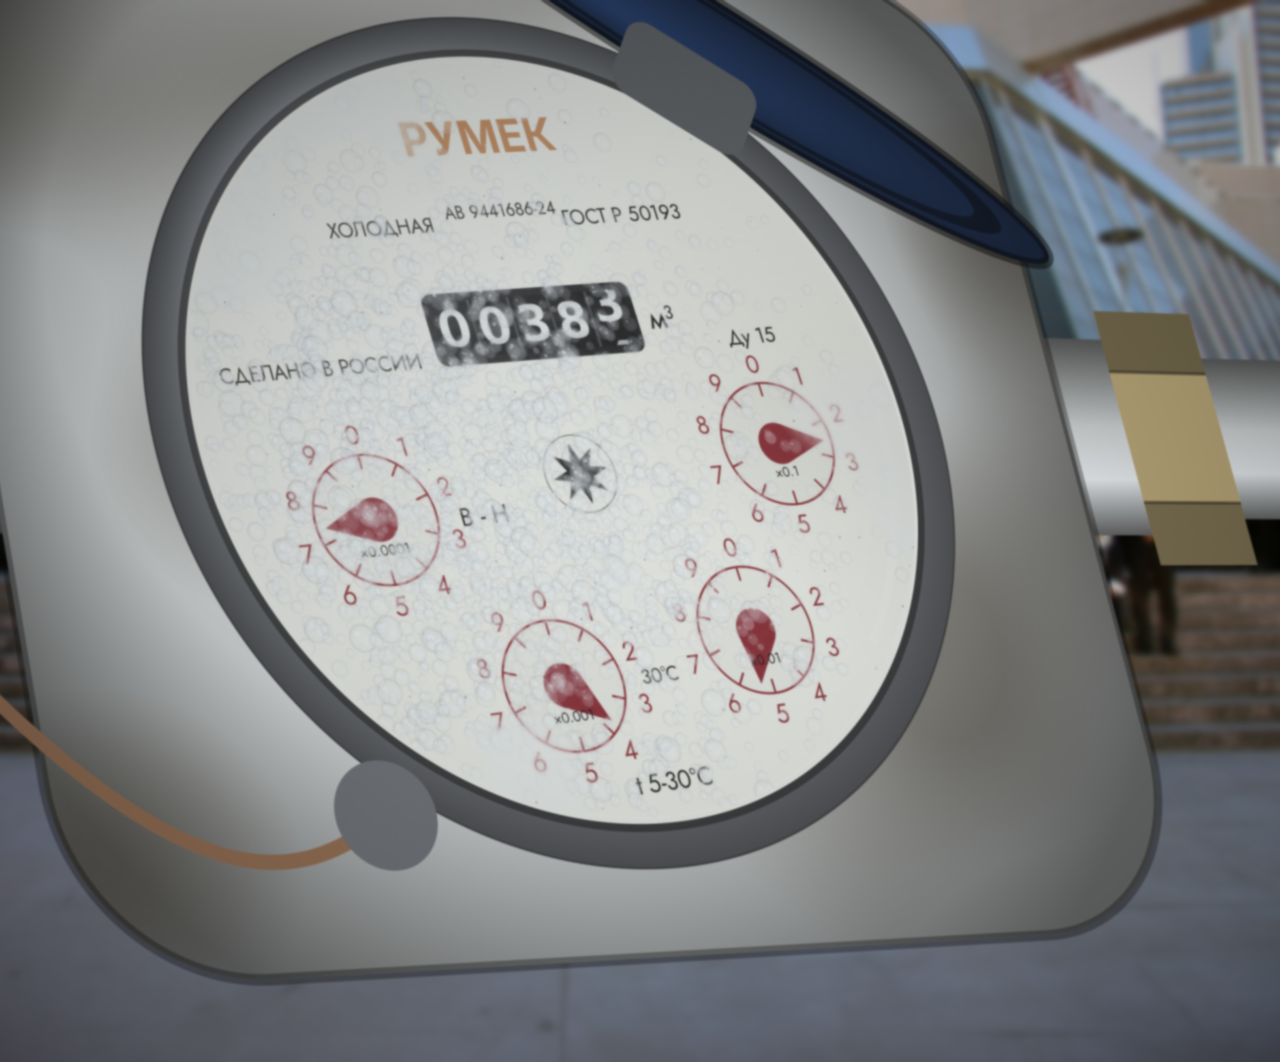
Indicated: value=383.2537 unit=m³
